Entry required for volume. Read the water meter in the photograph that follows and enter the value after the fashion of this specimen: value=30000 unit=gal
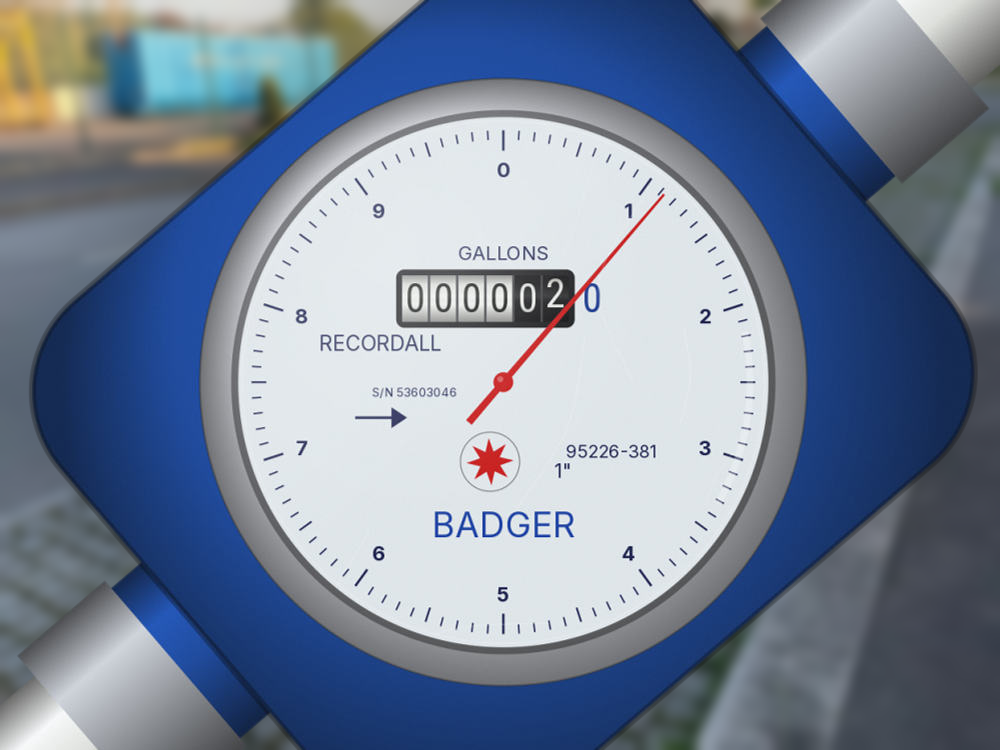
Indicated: value=21.1 unit=gal
